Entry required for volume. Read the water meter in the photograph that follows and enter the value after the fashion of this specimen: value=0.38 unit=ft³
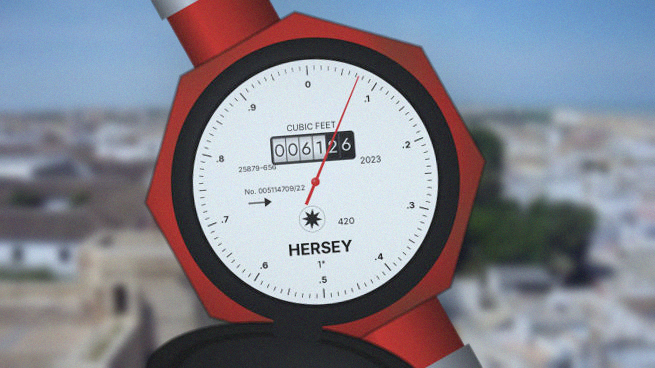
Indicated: value=6126.07 unit=ft³
